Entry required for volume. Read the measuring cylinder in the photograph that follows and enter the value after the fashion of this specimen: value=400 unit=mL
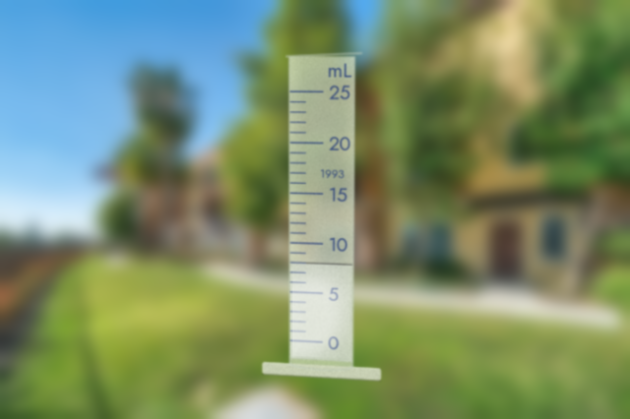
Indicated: value=8 unit=mL
